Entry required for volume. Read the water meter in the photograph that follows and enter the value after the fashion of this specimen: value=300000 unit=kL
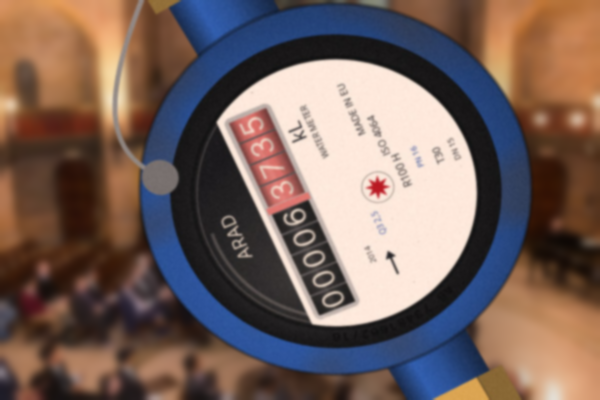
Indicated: value=6.3735 unit=kL
